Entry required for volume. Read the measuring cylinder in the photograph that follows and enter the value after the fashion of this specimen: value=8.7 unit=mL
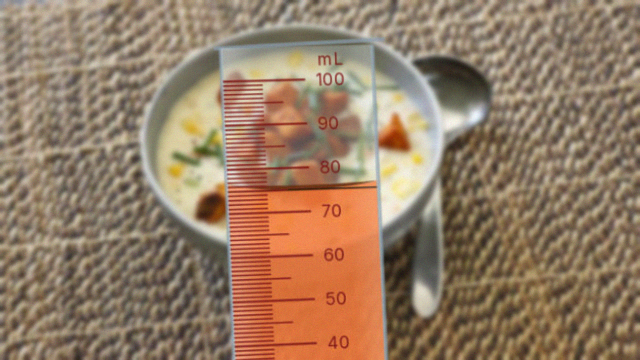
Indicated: value=75 unit=mL
